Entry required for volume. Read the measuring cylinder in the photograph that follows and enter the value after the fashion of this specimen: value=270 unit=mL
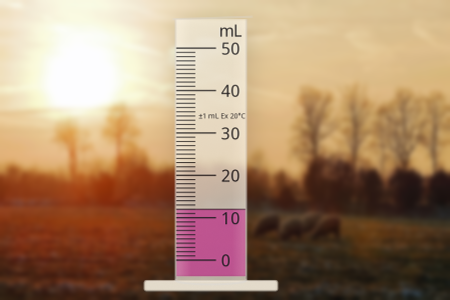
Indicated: value=12 unit=mL
